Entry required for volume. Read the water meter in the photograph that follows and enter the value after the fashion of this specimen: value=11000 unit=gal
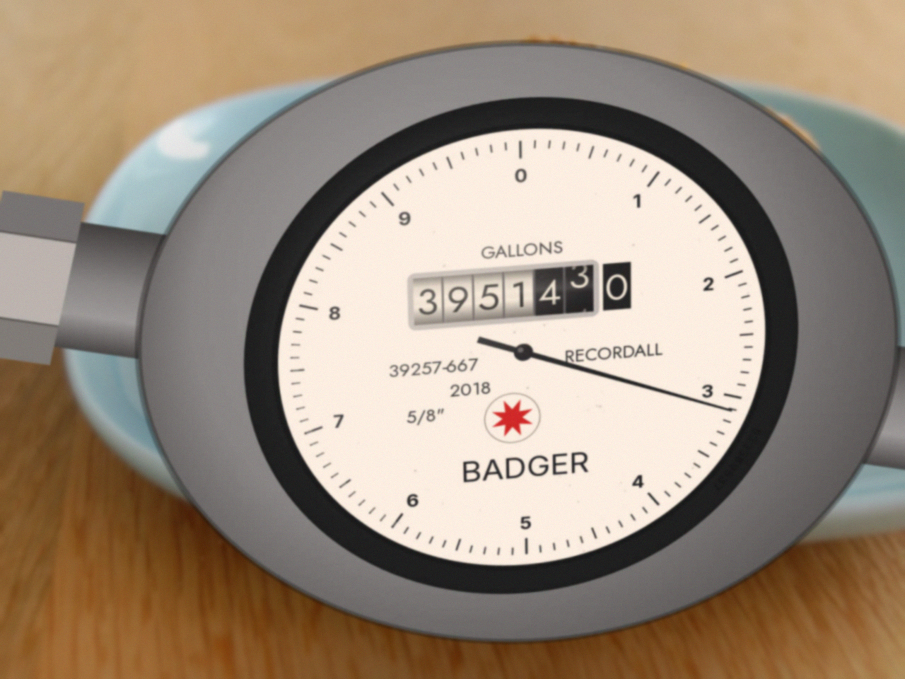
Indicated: value=3951433.1 unit=gal
